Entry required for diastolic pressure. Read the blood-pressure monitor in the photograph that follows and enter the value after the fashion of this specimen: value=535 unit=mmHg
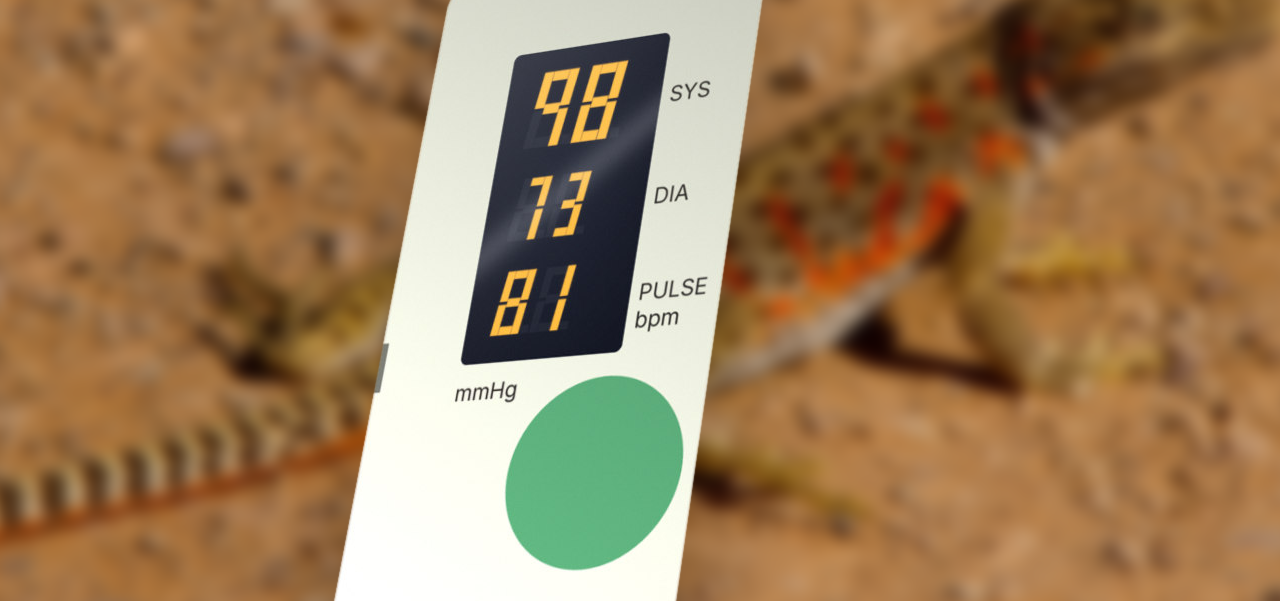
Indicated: value=73 unit=mmHg
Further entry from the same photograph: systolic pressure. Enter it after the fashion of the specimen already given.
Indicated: value=98 unit=mmHg
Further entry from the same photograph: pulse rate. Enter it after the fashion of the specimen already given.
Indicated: value=81 unit=bpm
